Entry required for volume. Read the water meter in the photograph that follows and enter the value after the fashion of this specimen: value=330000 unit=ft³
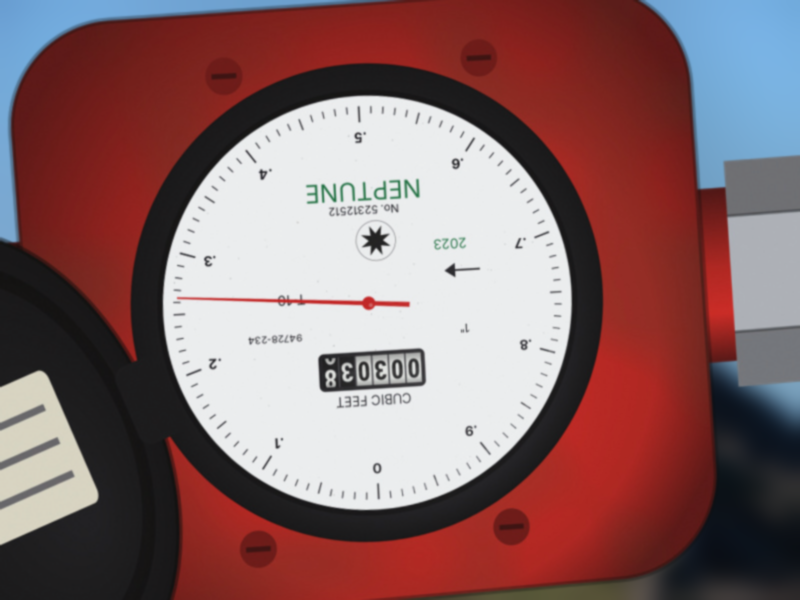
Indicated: value=3038.26 unit=ft³
